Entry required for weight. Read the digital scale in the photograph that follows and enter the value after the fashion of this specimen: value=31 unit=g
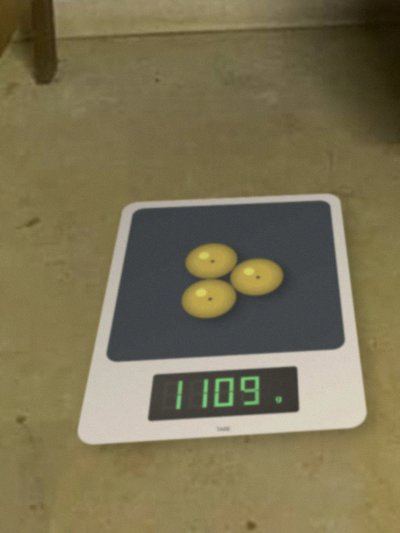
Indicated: value=1109 unit=g
